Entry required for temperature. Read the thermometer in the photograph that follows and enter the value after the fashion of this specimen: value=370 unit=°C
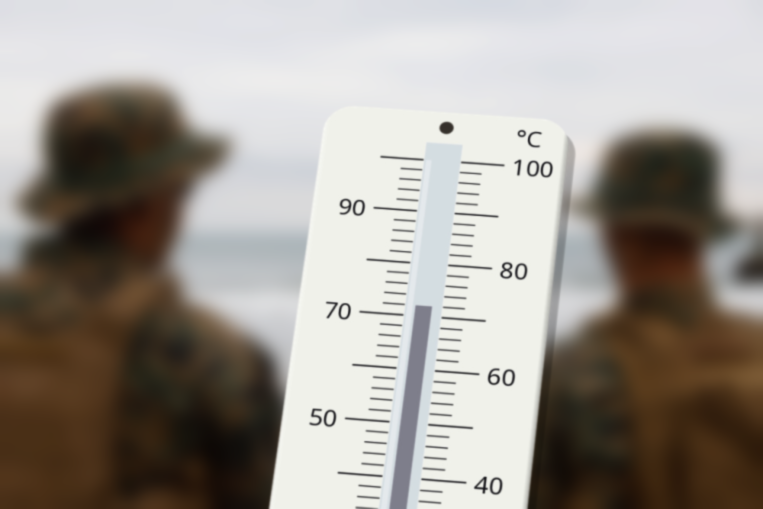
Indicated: value=72 unit=°C
